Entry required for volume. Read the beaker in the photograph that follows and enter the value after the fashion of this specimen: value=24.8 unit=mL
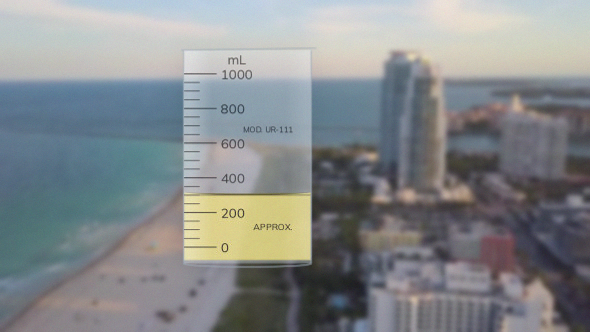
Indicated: value=300 unit=mL
